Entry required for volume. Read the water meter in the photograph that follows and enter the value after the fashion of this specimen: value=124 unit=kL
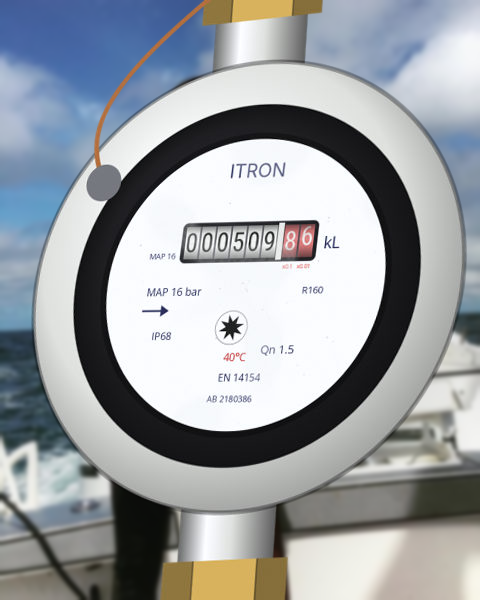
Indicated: value=509.86 unit=kL
